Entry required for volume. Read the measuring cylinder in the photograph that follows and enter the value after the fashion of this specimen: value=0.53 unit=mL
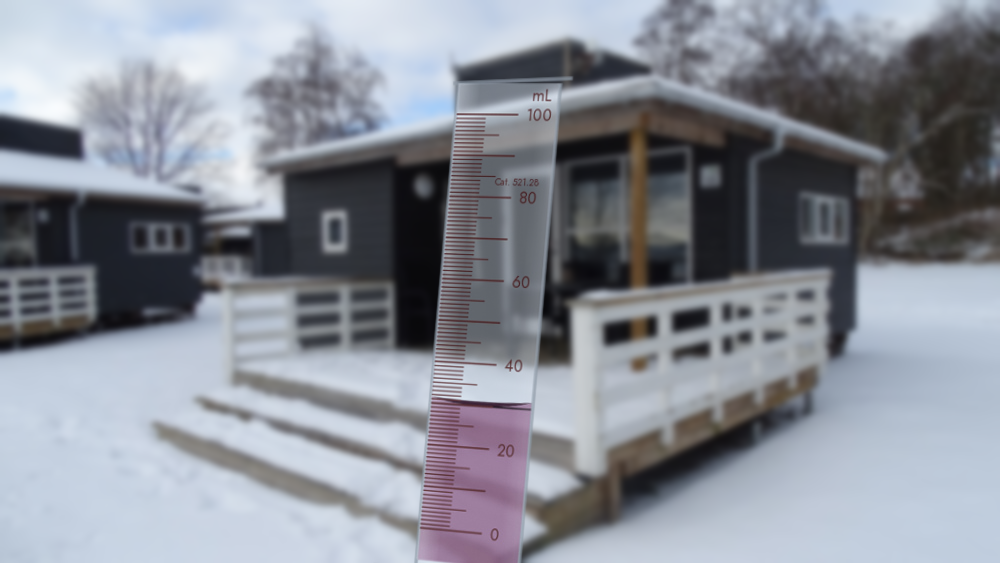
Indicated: value=30 unit=mL
